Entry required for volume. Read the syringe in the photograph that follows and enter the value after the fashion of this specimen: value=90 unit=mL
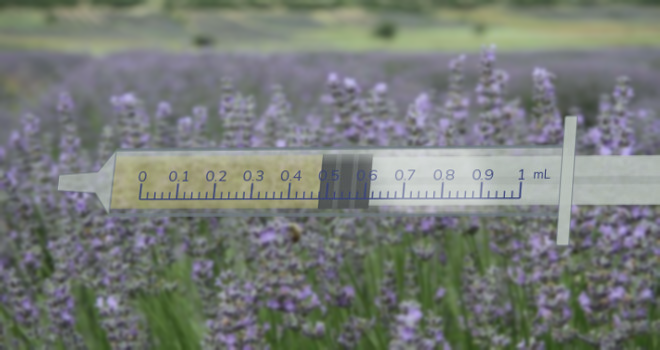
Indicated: value=0.48 unit=mL
